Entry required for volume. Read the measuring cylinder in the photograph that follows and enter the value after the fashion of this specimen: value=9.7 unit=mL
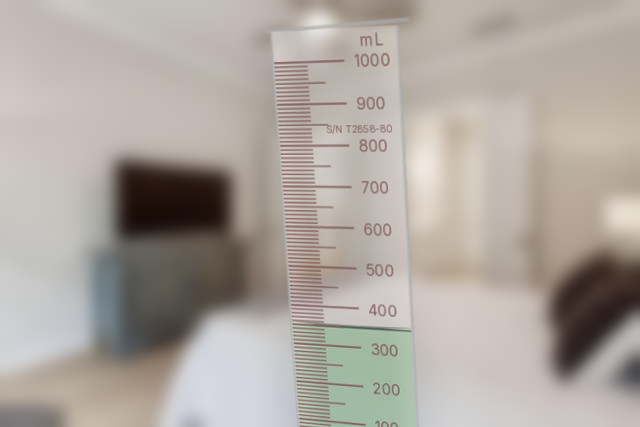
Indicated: value=350 unit=mL
